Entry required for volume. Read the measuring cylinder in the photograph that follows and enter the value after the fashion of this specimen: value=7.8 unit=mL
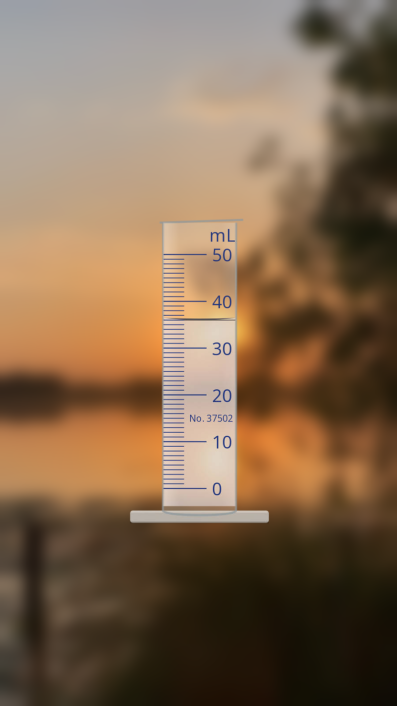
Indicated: value=36 unit=mL
